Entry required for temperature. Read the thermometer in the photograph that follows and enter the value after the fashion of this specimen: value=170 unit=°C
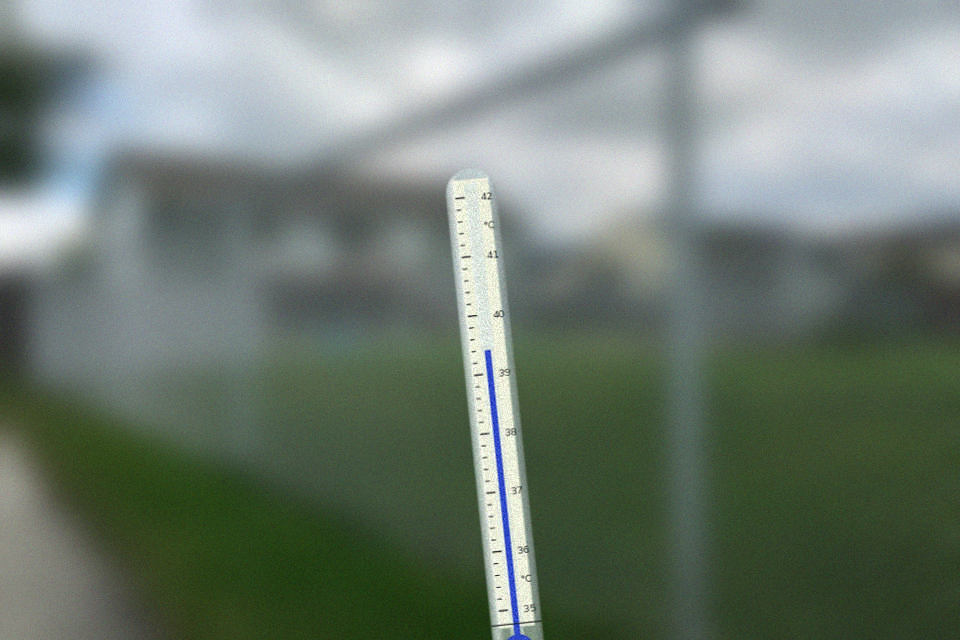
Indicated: value=39.4 unit=°C
